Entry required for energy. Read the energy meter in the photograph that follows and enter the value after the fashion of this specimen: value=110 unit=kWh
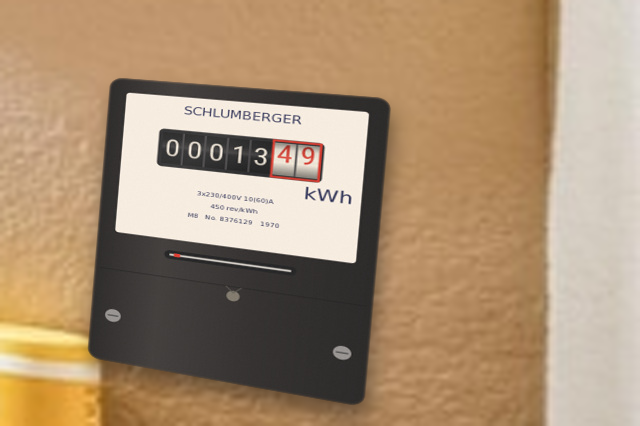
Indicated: value=13.49 unit=kWh
